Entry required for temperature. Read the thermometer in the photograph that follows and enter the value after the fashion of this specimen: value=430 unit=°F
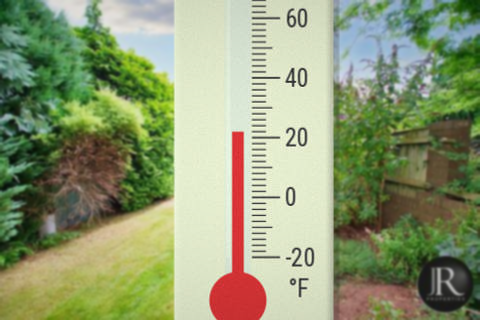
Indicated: value=22 unit=°F
